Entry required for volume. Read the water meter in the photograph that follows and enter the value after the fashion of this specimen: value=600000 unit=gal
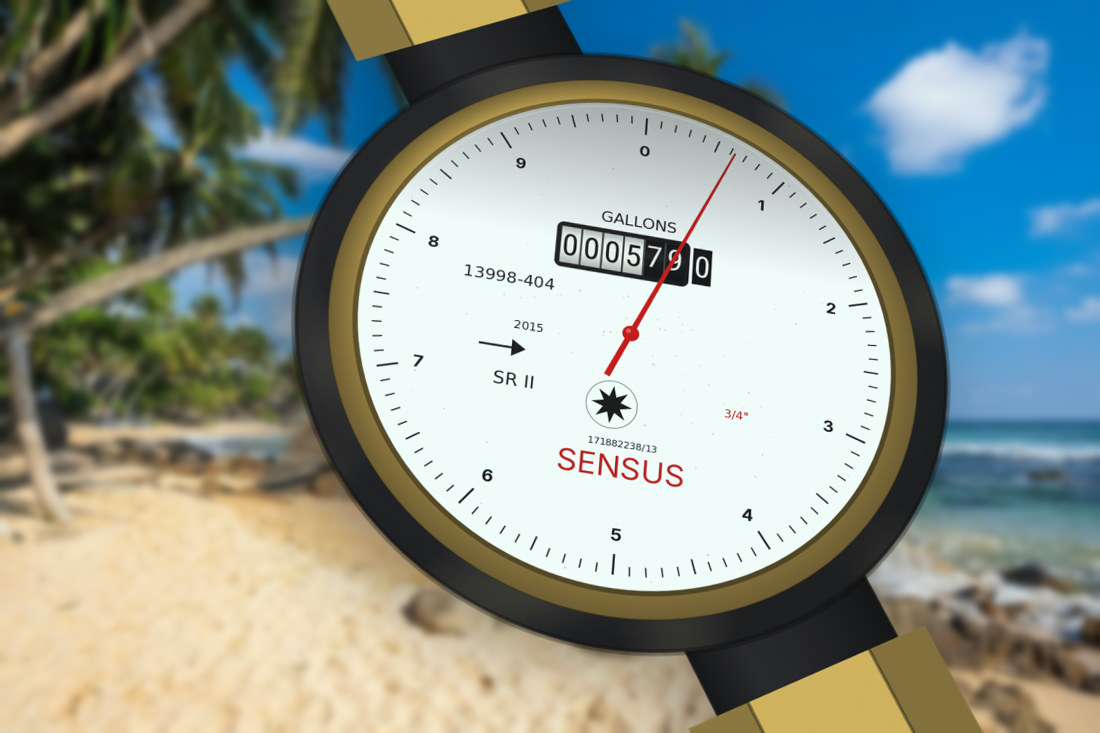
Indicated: value=5790.6 unit=gal
